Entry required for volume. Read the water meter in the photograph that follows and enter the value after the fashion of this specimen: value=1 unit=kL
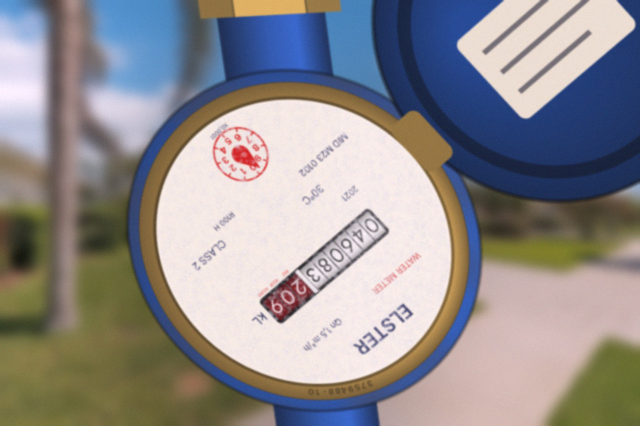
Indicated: value=46083.2089 unit=kL
